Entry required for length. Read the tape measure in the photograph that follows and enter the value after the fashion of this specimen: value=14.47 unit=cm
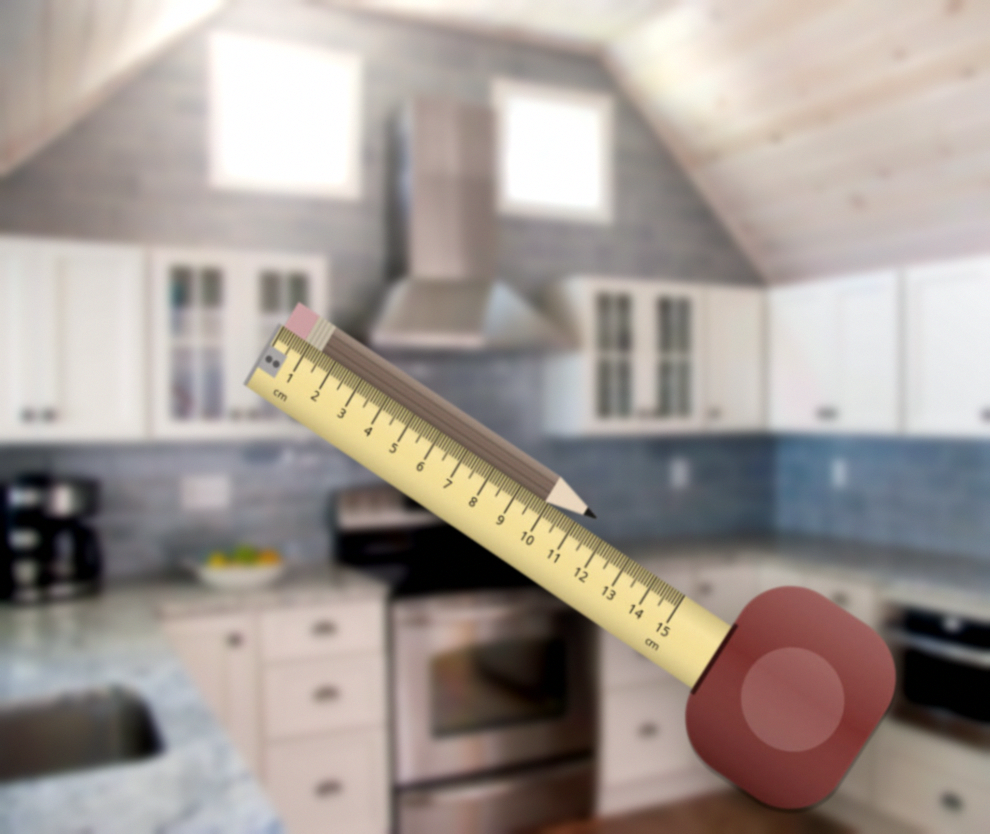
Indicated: value=11.5 unit=cm
